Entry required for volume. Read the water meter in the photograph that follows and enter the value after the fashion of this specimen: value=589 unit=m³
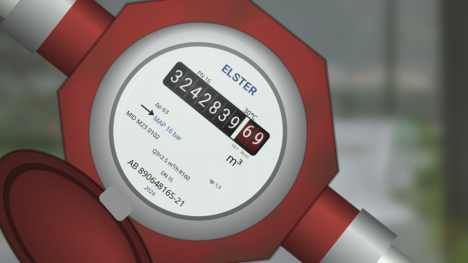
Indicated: value=3242839.69 unit=m³
